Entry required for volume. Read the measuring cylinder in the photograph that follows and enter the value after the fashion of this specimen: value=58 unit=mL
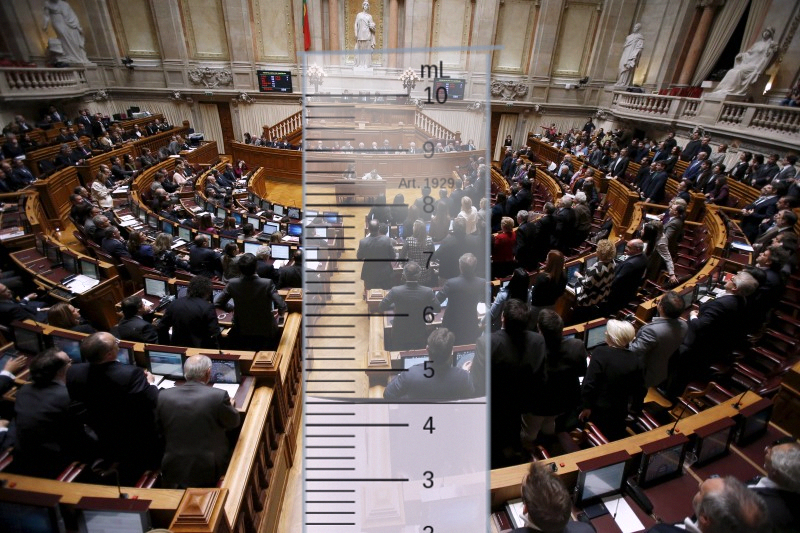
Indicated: value=4.4 unit=mL
